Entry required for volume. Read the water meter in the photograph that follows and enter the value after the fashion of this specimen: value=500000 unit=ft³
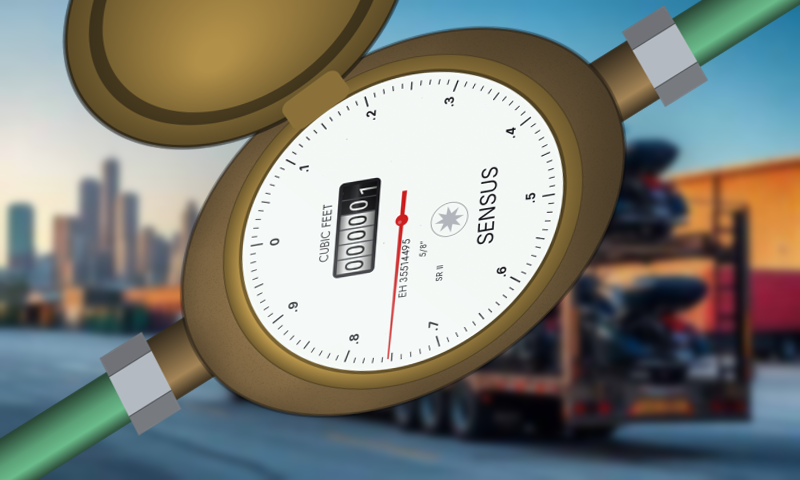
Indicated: value=0.75 unit=ft³
